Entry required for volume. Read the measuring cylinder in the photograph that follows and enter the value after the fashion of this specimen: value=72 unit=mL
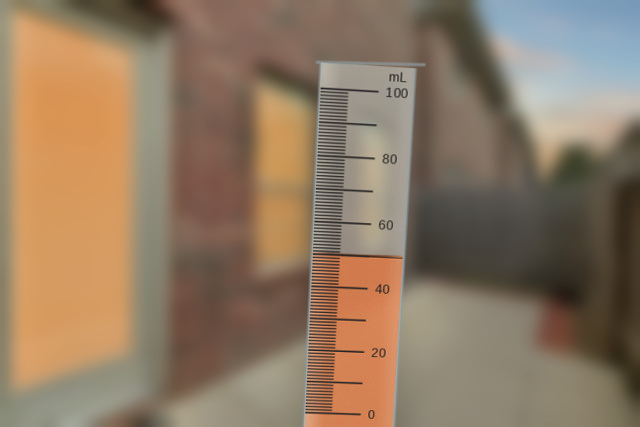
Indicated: value=50 unit=mL
